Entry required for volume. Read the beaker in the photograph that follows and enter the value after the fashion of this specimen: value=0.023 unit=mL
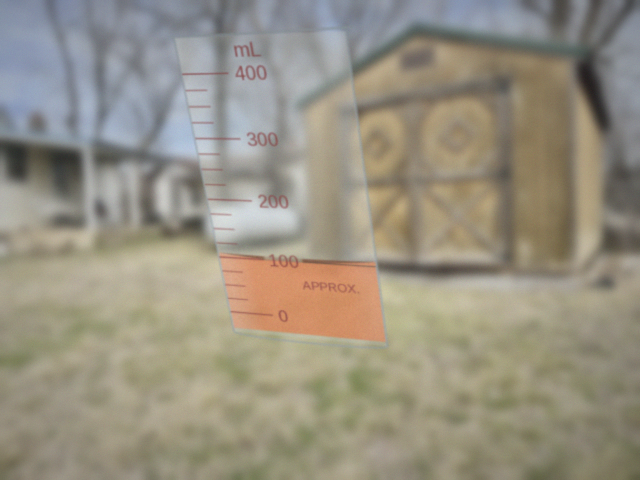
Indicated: value=100 unit=mL
